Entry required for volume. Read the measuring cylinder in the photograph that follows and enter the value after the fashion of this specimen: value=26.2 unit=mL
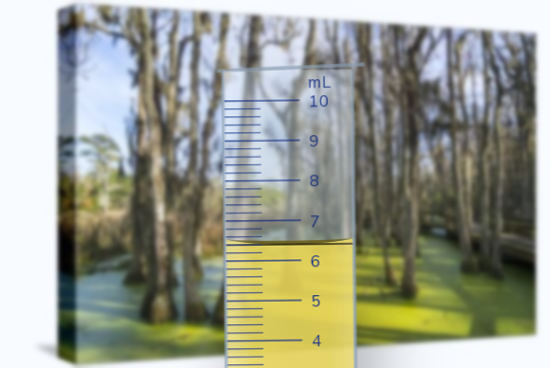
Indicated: value=6.4 unit=mL
